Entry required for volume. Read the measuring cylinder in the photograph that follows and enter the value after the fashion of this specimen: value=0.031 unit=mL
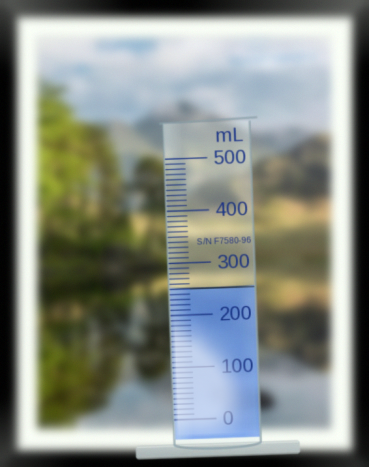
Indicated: value=250 unit=mL
